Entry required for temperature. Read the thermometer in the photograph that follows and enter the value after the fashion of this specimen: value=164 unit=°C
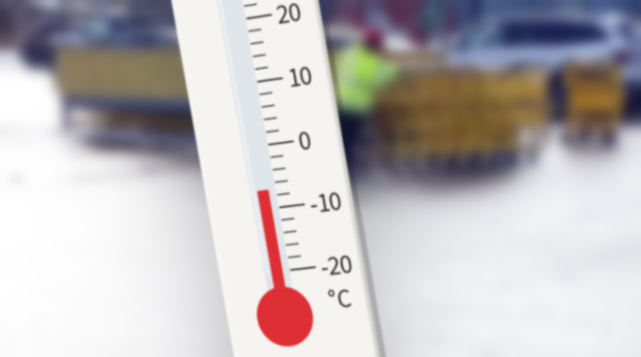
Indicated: value=-7 unit=°C
